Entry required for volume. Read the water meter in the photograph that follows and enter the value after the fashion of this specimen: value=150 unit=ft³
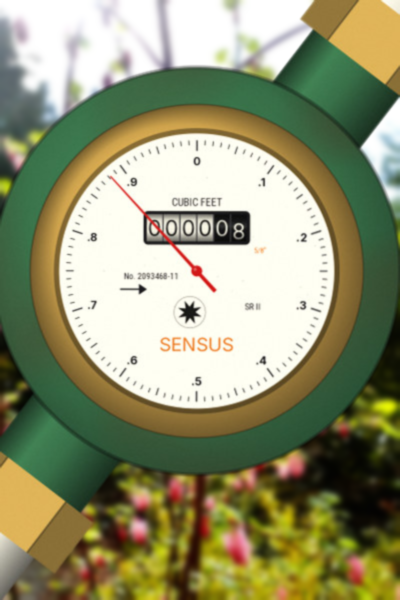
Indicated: value=7.88 unit=ft³
